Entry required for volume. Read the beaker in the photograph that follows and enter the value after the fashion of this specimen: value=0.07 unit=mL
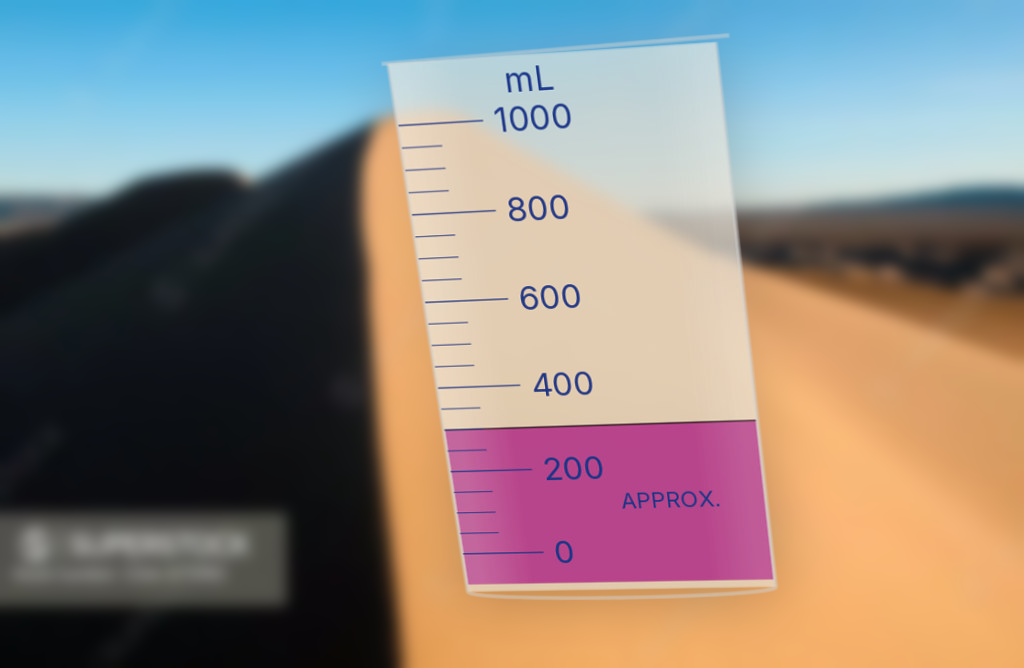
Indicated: value=300 unit=mL
